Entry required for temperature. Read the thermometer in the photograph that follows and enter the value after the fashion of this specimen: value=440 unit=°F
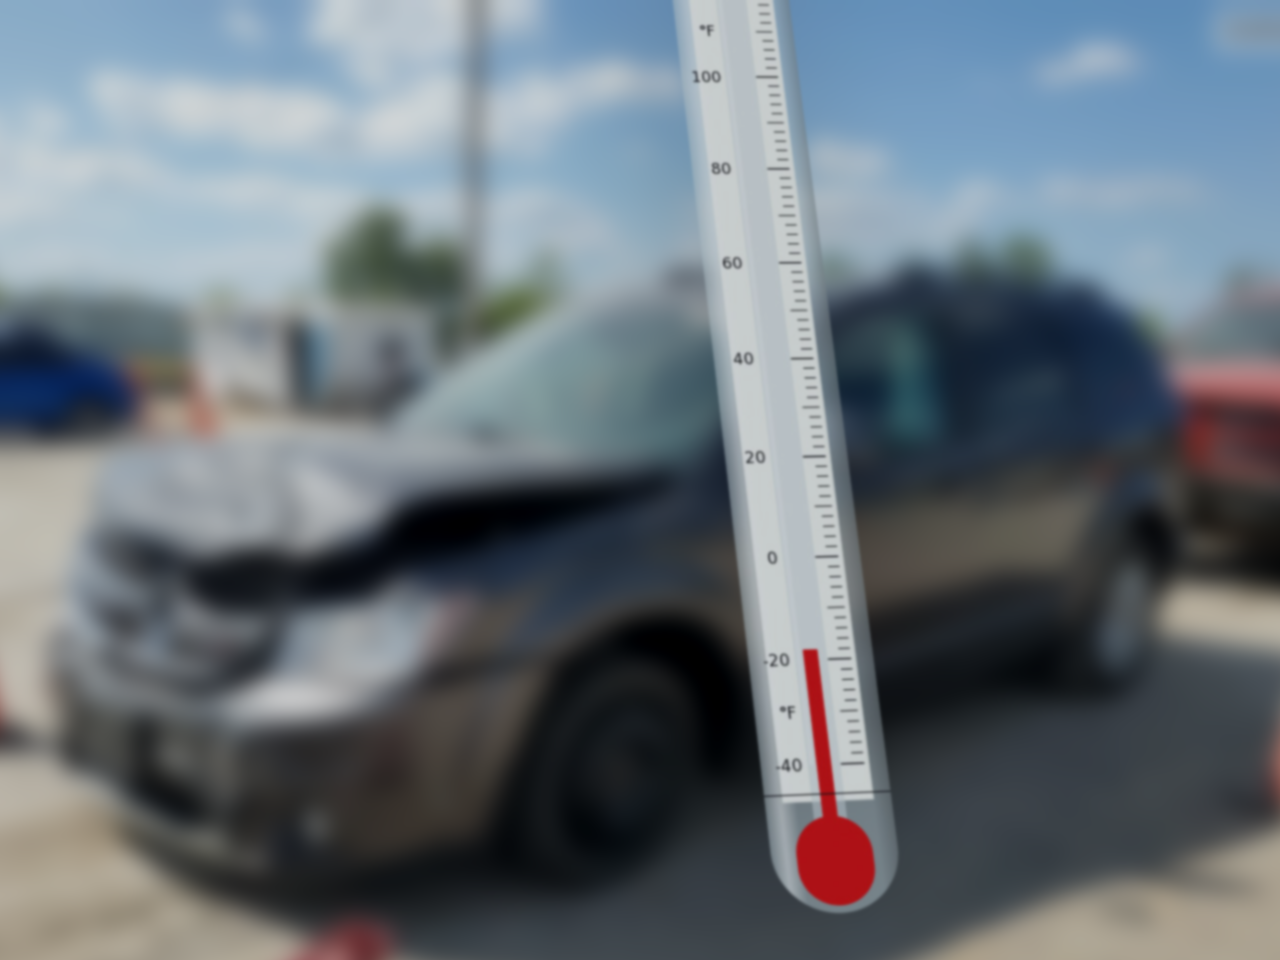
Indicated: value=-18 unit=°F
